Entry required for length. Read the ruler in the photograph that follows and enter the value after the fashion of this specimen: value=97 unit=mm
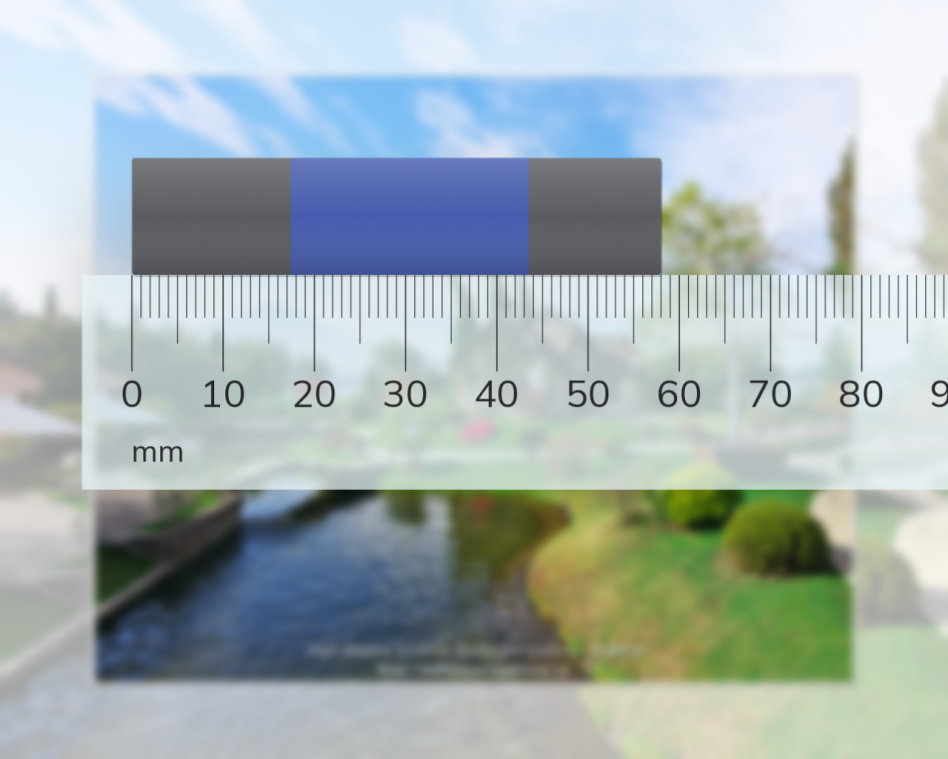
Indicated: value=58 unit=mm
